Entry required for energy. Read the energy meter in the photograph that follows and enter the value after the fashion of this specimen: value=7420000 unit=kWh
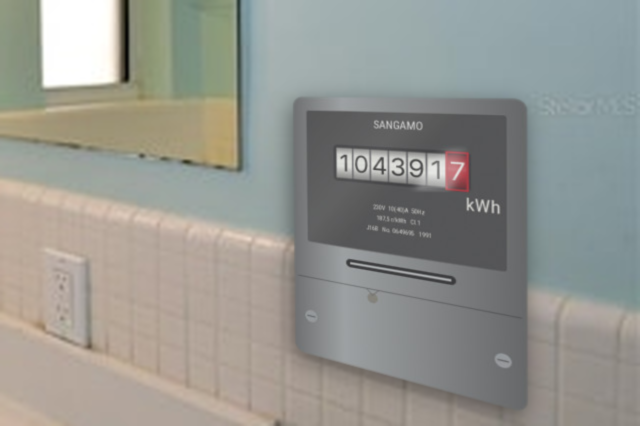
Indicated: value=104391.7 unit=kWh
